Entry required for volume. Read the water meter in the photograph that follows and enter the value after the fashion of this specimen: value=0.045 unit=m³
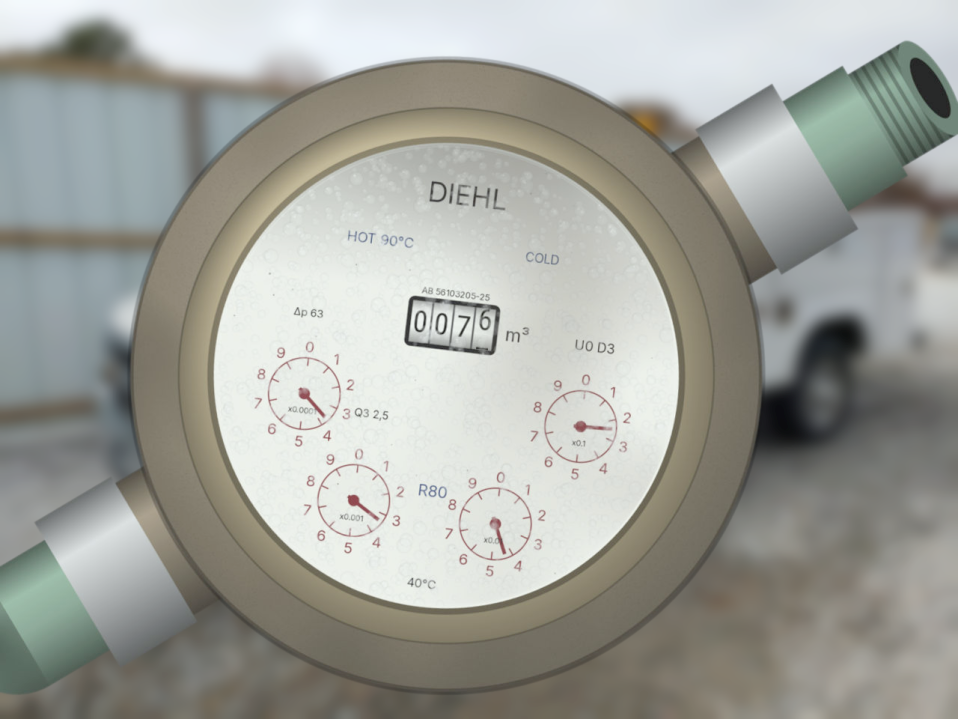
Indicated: value=76.2433 unit=m³
